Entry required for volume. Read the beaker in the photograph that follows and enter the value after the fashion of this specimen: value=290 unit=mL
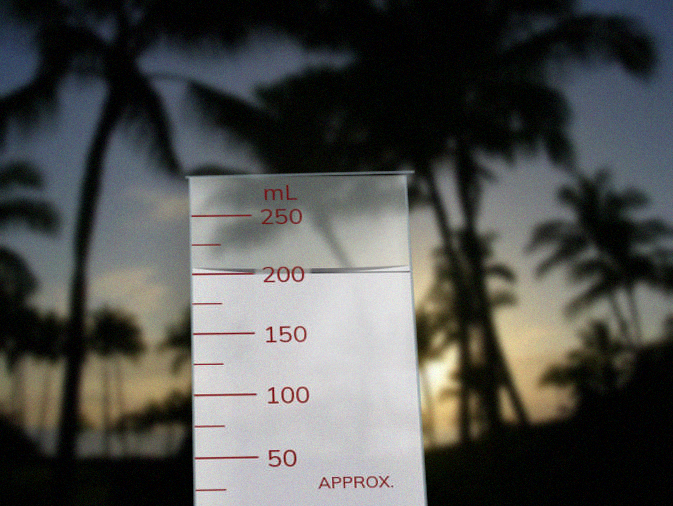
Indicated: value=200 unit=mL
